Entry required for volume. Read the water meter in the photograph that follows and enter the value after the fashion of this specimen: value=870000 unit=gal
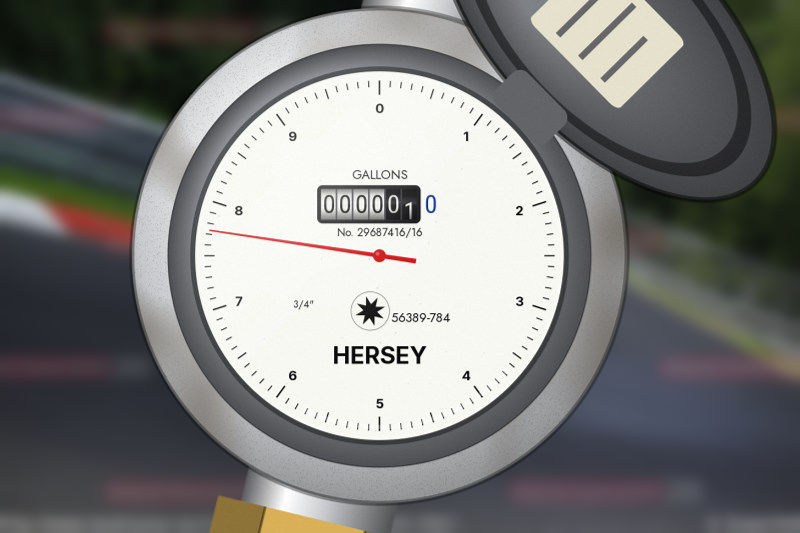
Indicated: value=7.7 unit=gal
